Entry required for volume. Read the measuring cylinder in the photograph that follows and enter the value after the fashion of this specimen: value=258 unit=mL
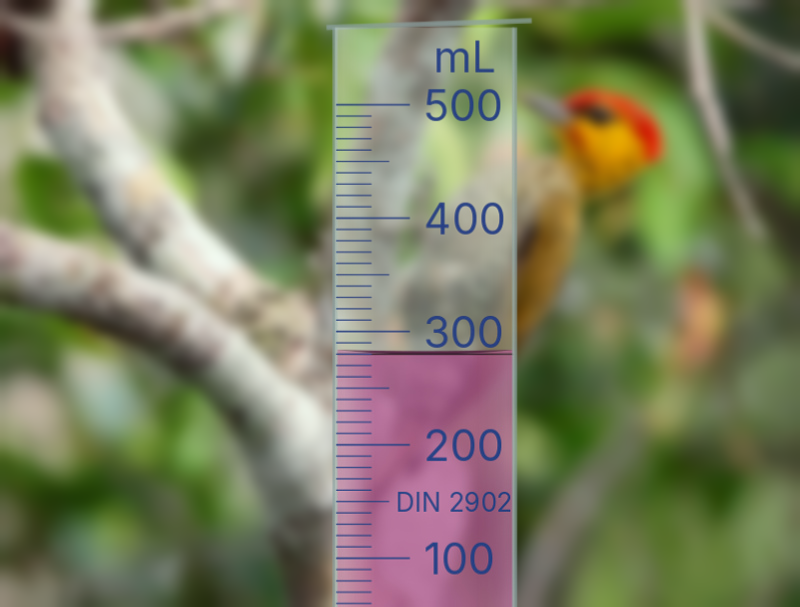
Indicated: value=280 unit=mL
